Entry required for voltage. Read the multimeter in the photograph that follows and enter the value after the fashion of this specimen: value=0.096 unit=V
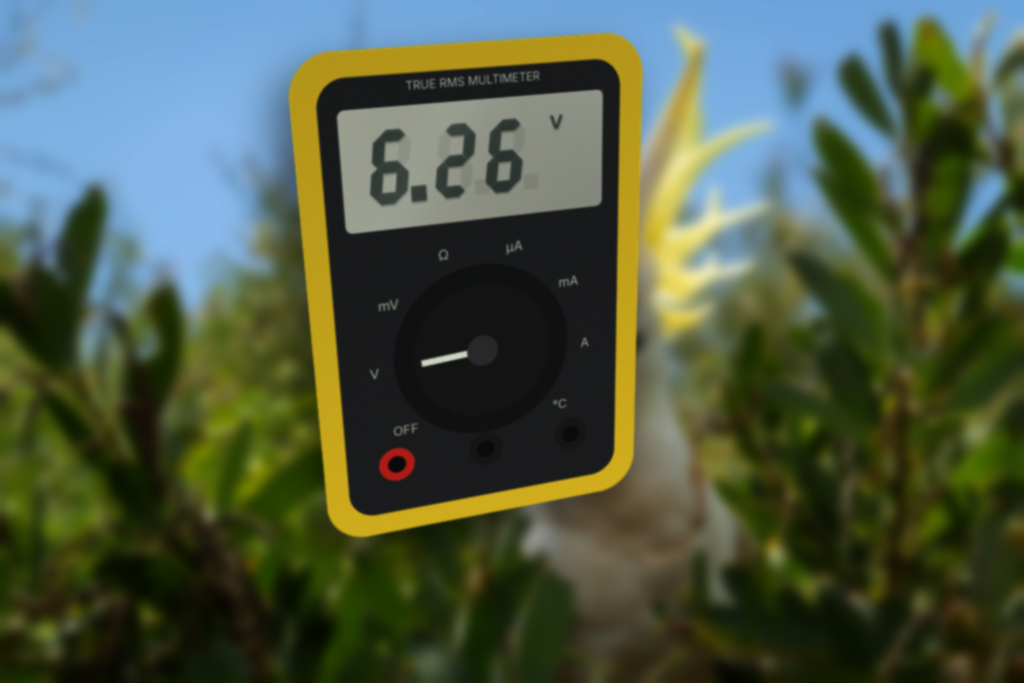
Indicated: value=6.26 unit=V
